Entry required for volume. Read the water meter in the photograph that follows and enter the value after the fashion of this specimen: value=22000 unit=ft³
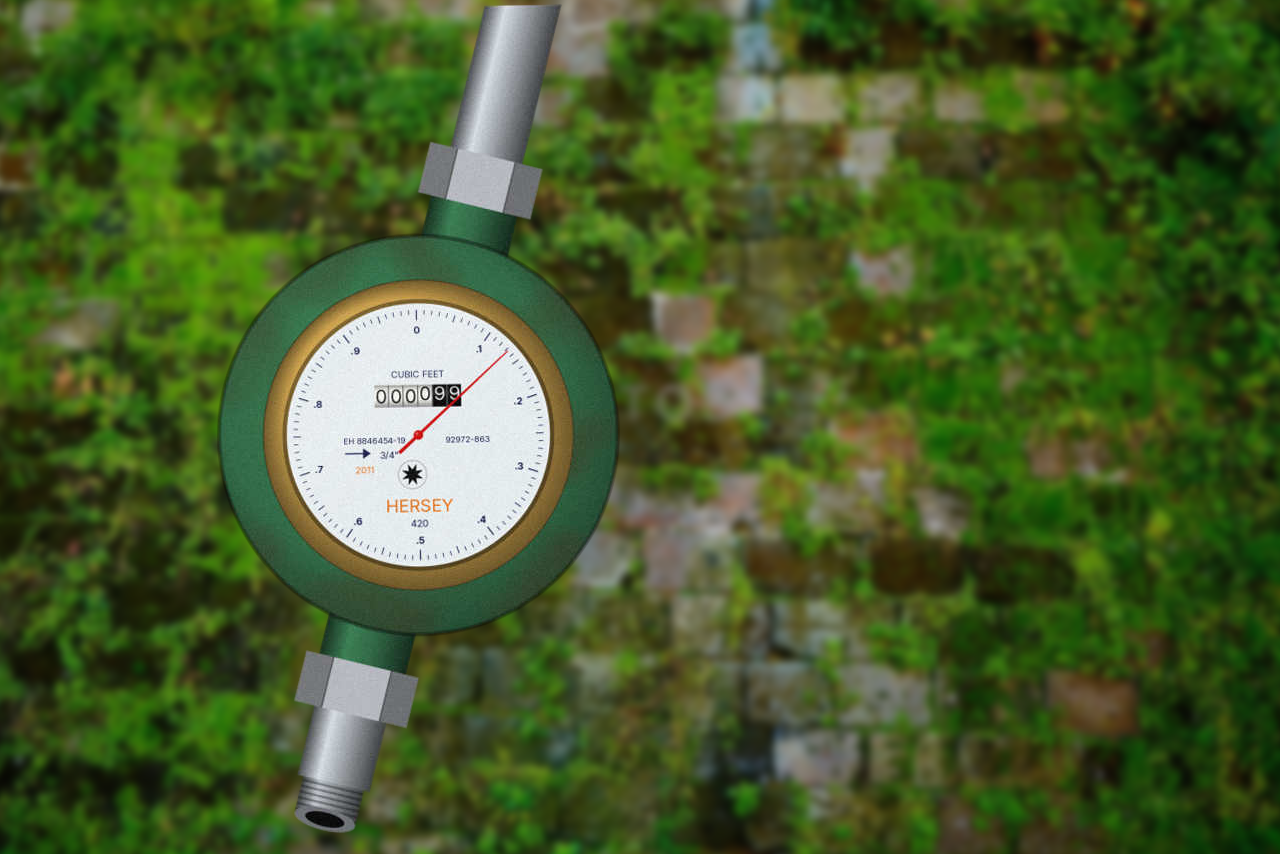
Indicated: value=99.13 unit=ft³
